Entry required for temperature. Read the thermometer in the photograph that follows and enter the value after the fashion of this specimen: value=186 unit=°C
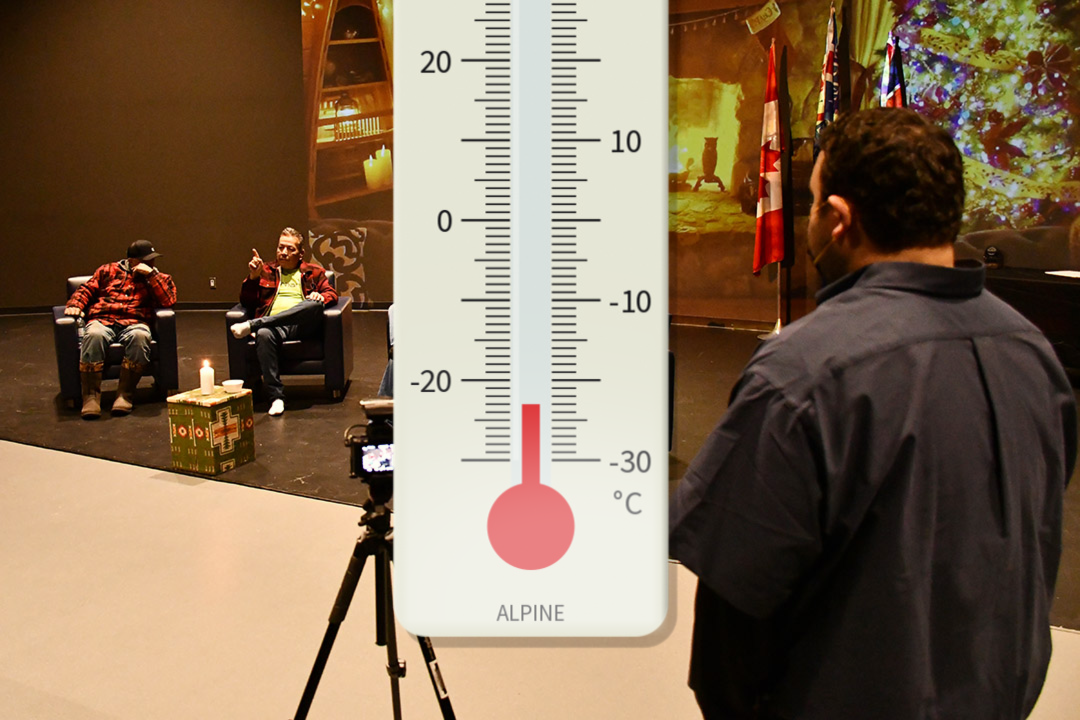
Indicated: value=-23 unit=°C
